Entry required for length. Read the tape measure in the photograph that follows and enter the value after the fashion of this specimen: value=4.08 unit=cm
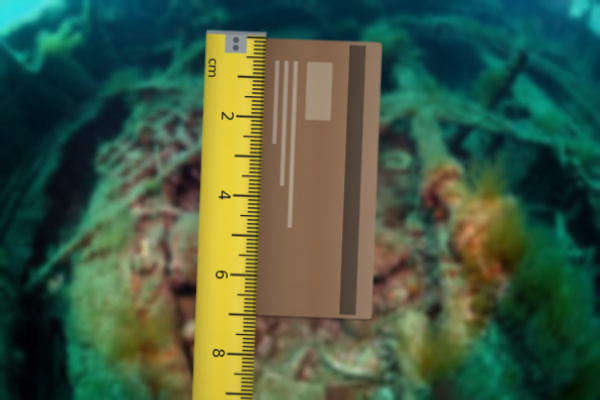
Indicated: value=7 unit=cm
